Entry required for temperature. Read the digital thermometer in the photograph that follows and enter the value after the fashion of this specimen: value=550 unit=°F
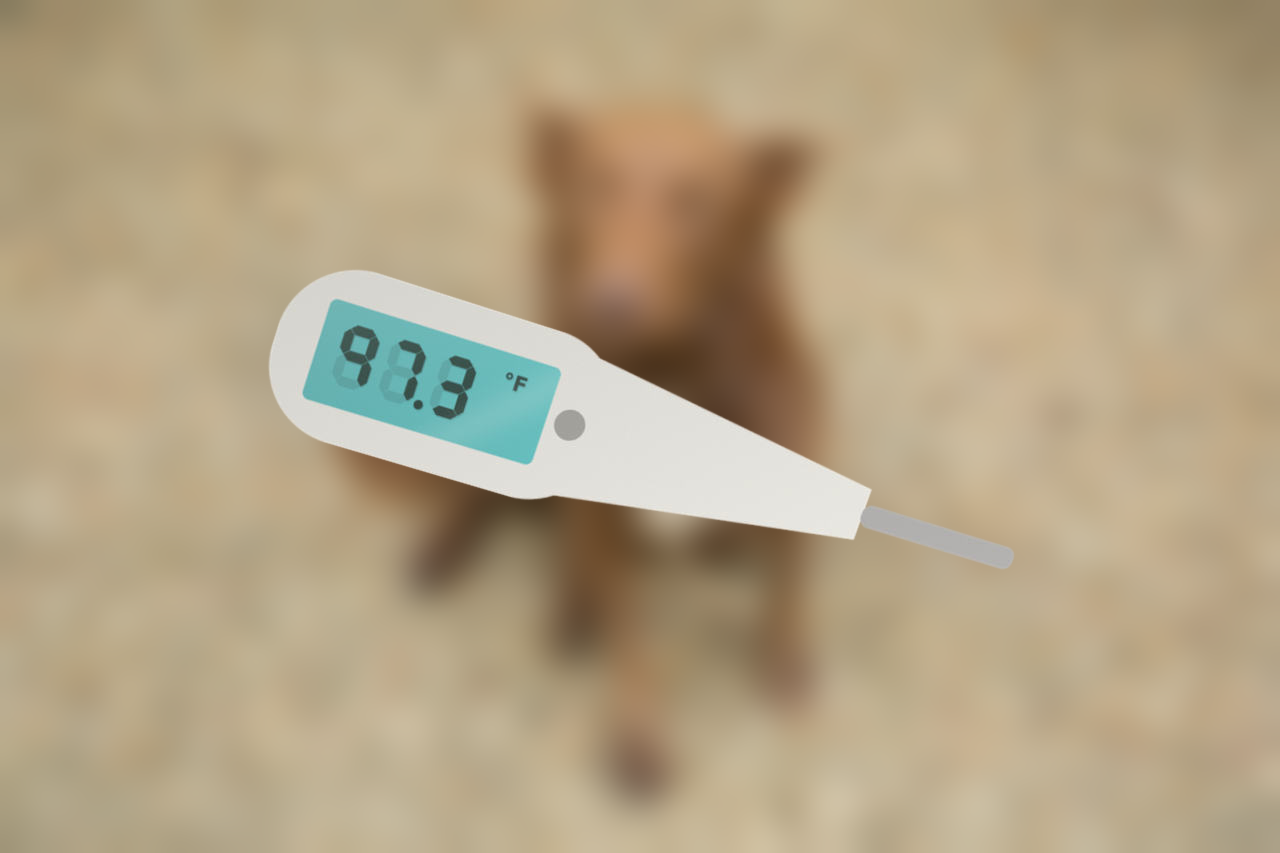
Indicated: value=97.3 unit=°F
